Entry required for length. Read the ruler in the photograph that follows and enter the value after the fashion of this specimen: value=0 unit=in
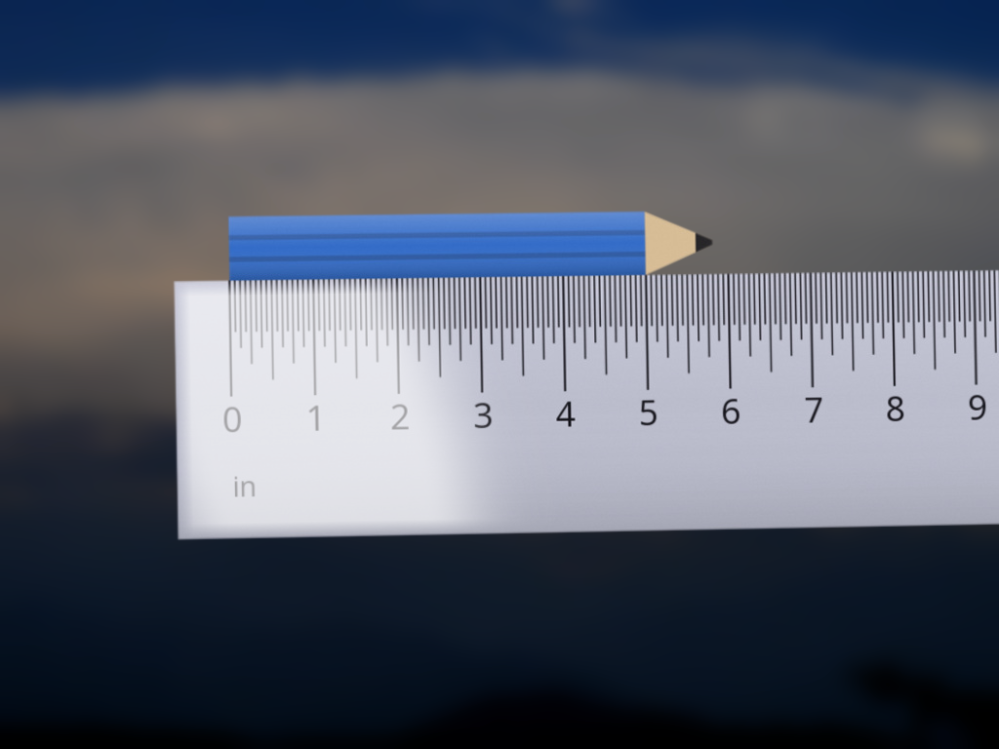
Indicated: value=5.8125 unit=in
